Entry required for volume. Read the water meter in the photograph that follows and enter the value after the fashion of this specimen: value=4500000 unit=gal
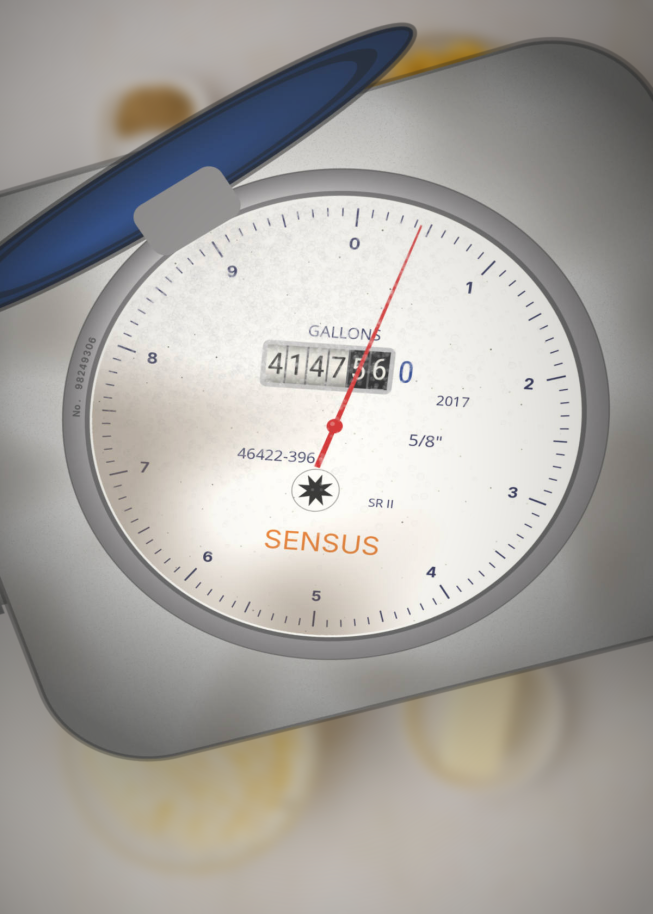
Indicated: value=4147560.4 unit=gal
